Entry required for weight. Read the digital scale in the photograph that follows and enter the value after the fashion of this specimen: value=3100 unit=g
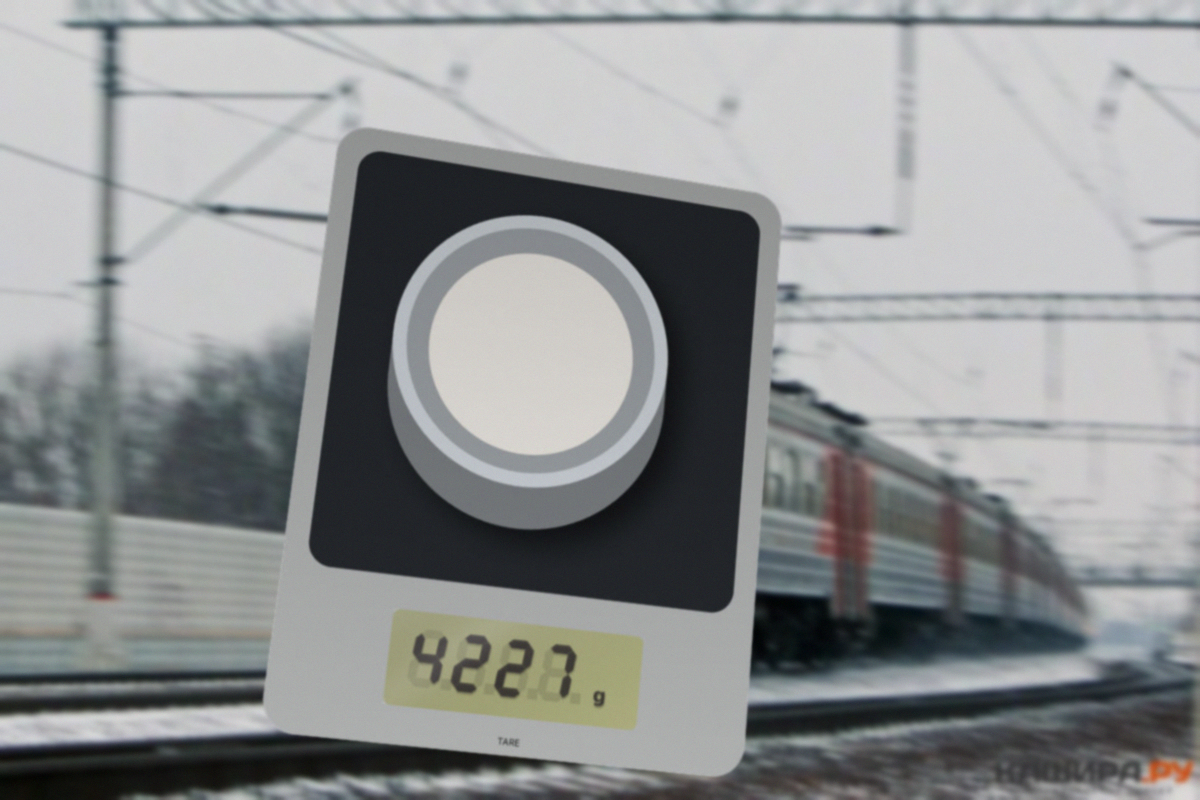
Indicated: value=4227 unit=g
